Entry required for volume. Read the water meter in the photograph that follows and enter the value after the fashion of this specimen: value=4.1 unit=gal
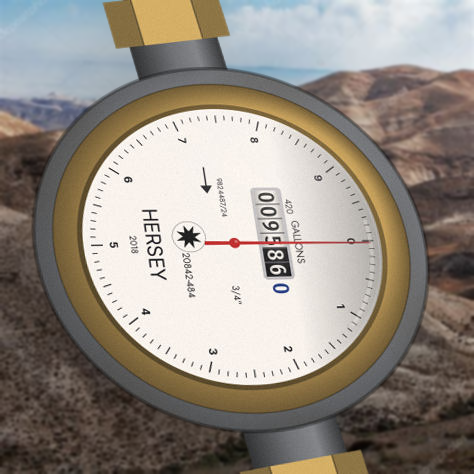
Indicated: value=95860.0 unit=gal
